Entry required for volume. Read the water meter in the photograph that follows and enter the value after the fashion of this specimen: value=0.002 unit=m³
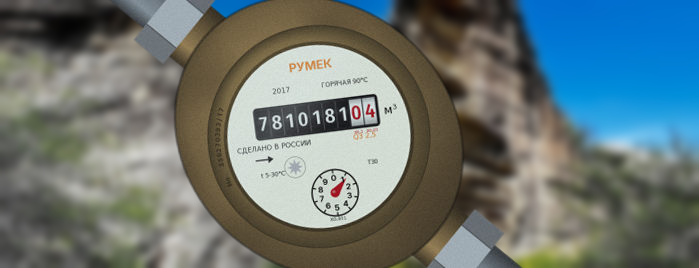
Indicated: value=7810181.041 unit=m³
